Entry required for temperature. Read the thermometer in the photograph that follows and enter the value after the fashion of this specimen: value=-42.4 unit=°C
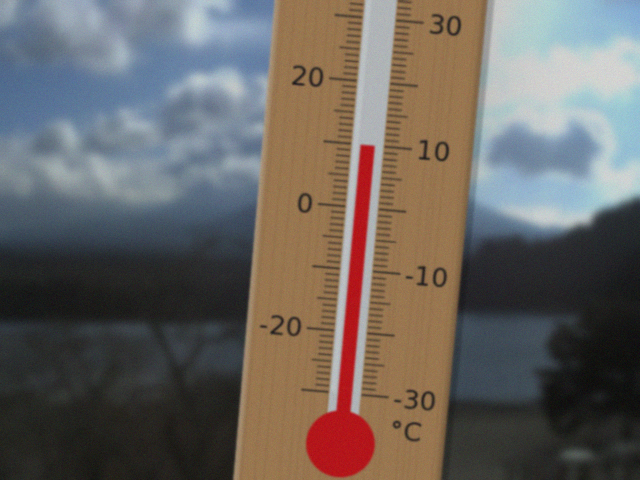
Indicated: value=10 unit=°C
